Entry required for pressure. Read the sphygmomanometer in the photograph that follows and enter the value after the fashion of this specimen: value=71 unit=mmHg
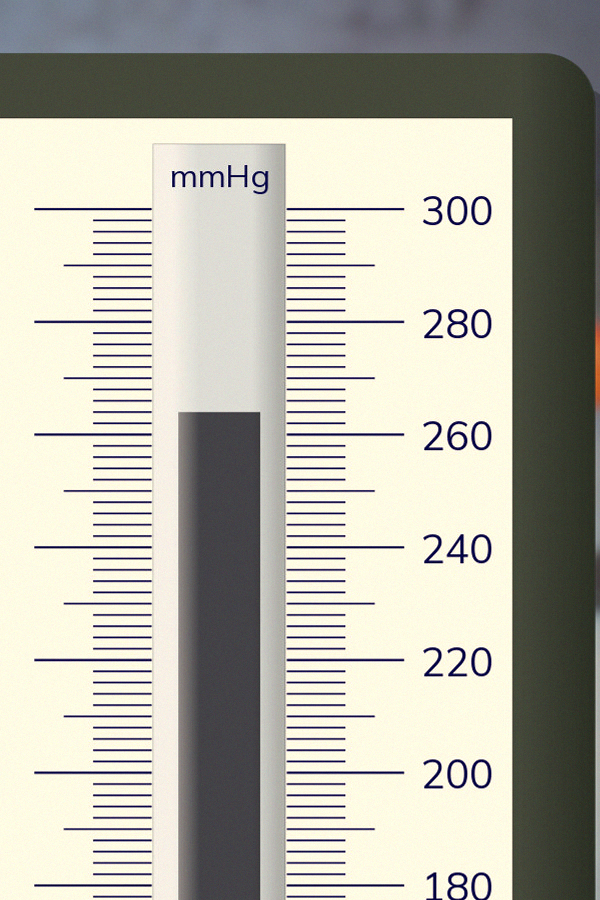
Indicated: value=264 unit=mmHg
